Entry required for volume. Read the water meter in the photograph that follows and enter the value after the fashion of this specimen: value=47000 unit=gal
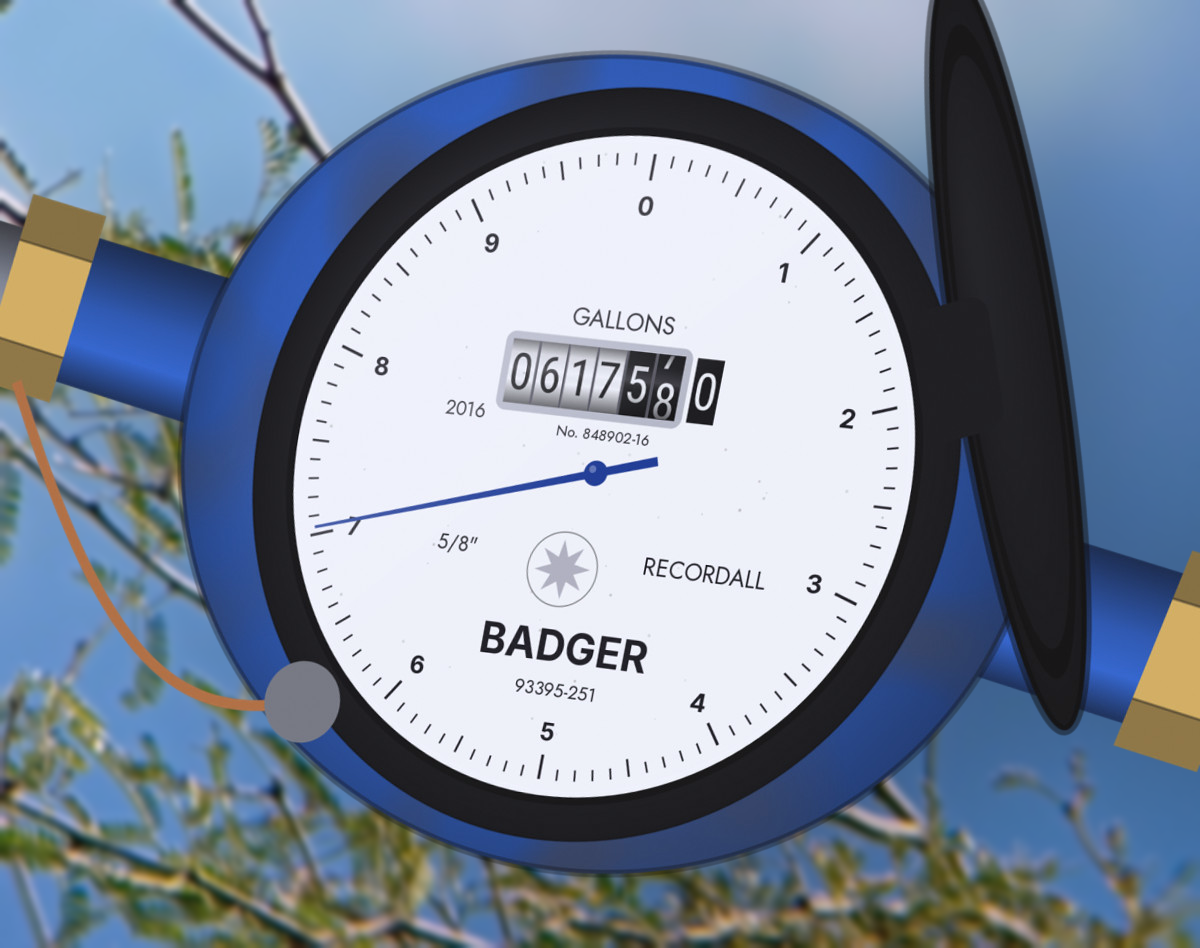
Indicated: value=617577.0 unit=gal
